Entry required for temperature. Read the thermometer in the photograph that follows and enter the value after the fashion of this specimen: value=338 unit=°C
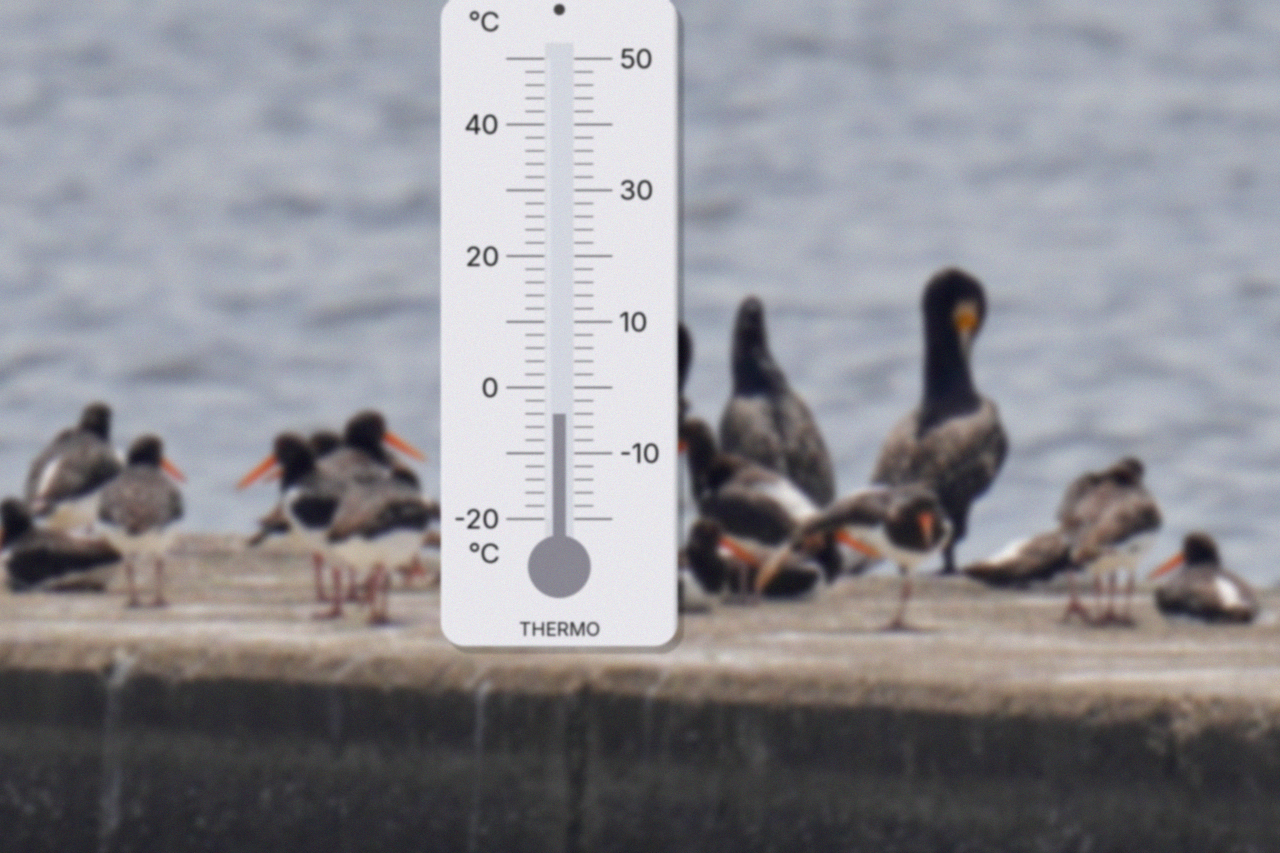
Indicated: value=-4 unit=°C
